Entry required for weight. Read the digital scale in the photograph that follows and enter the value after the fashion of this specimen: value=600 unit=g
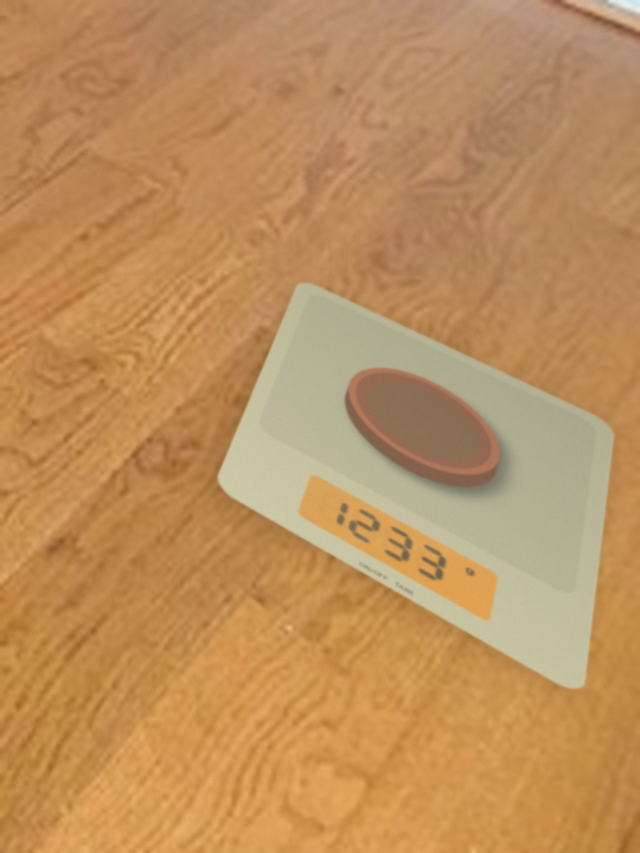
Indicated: value=1233 unit=g
